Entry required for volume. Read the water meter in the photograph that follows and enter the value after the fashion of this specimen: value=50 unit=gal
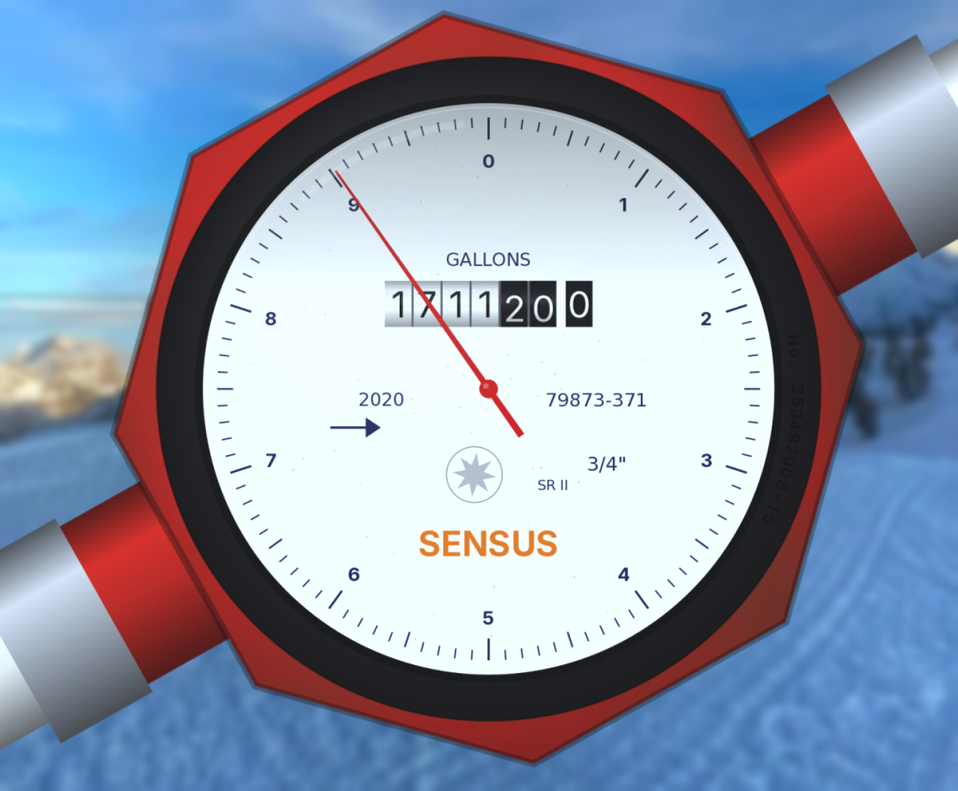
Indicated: value=1711199.0 unit=gal
